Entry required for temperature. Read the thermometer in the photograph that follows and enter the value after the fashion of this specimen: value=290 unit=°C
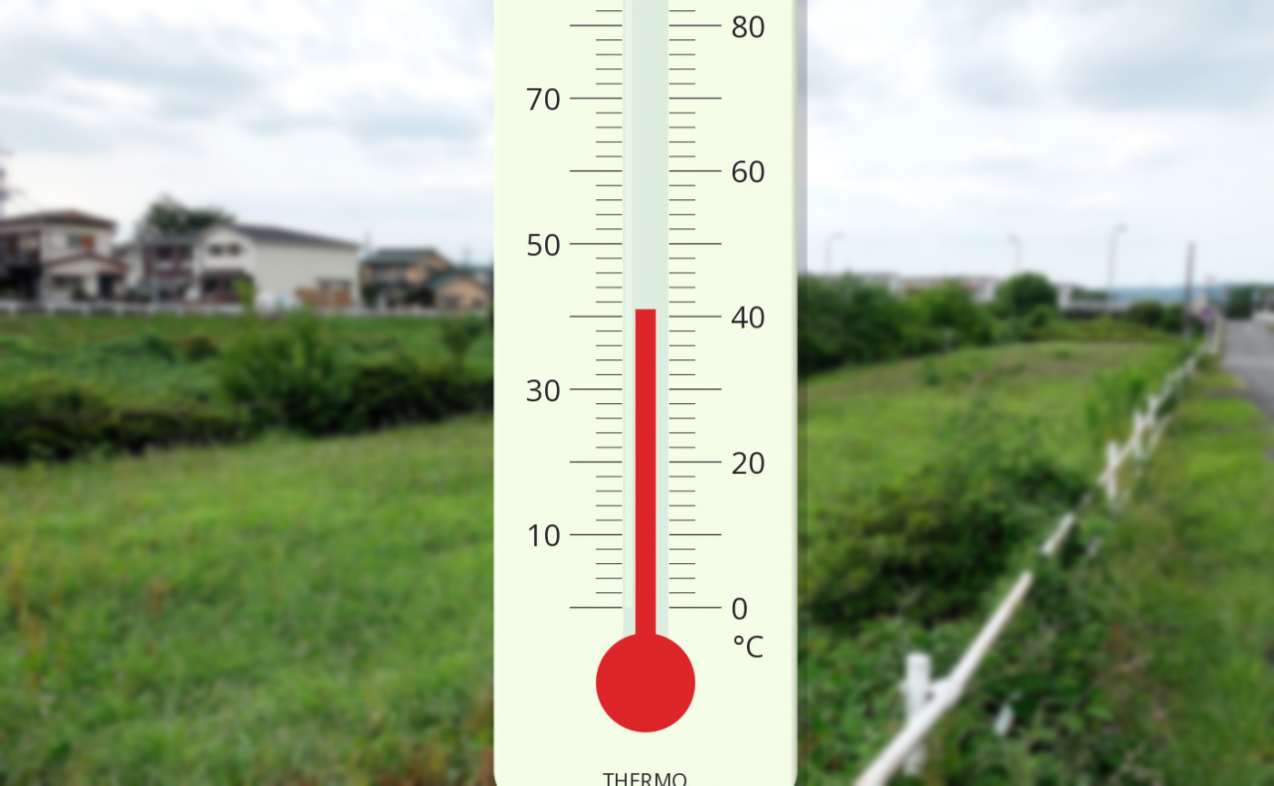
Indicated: value=41 unit=°C
